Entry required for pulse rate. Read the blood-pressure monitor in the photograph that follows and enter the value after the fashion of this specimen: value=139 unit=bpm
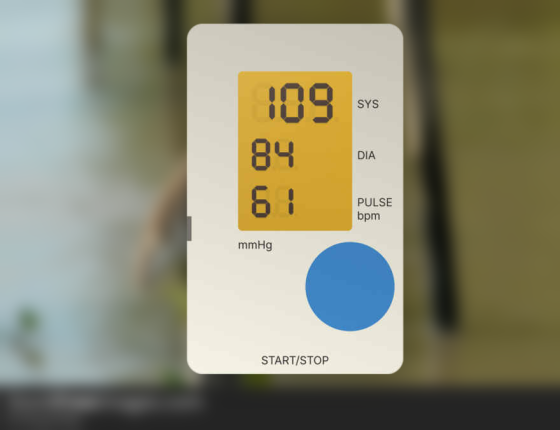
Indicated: value=61 unit=bpm
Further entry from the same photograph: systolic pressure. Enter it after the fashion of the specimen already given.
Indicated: value=109 unit=mmHg
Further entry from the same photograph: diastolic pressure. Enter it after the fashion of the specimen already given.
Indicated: value=84 unit=mmHg
